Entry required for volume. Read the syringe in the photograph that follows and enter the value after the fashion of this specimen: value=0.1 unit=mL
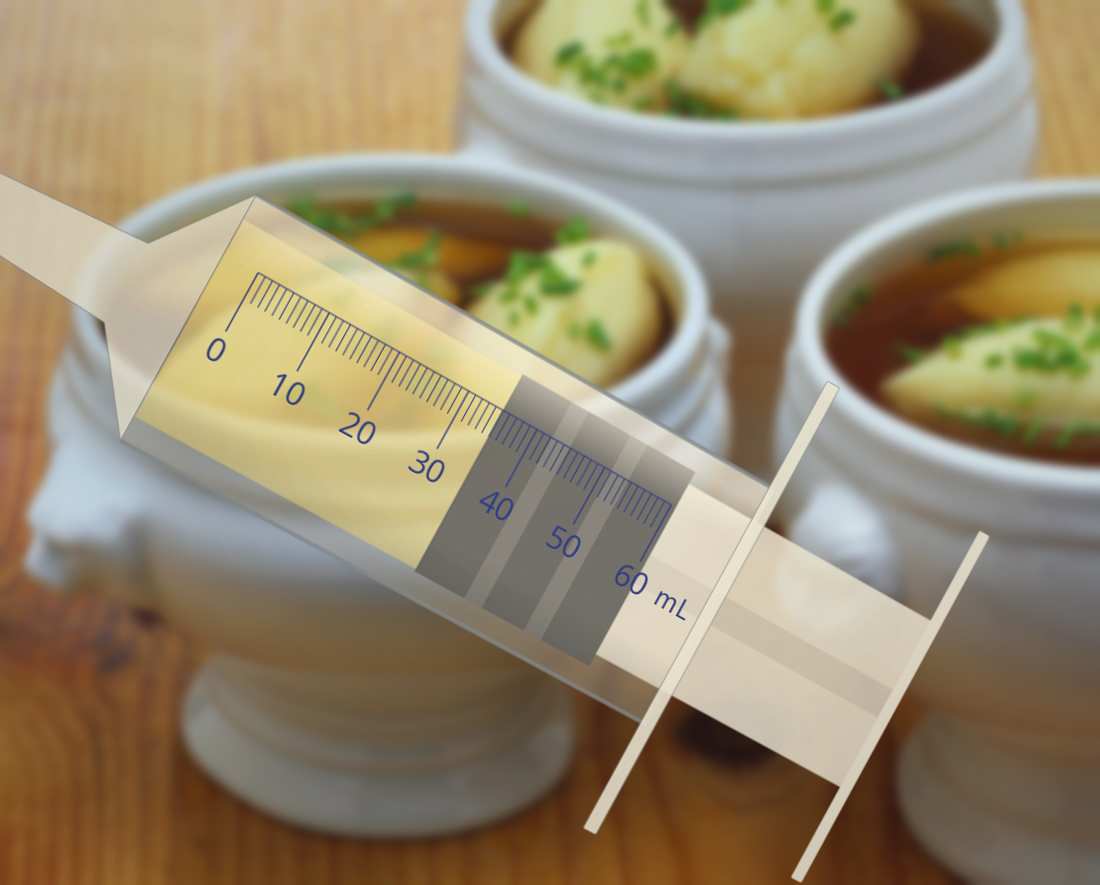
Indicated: value=35 unit=mL
